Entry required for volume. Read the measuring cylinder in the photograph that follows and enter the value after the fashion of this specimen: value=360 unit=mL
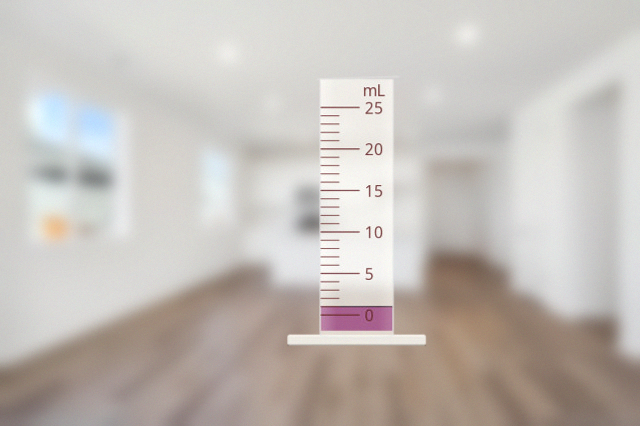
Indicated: value=1 unit=mL
